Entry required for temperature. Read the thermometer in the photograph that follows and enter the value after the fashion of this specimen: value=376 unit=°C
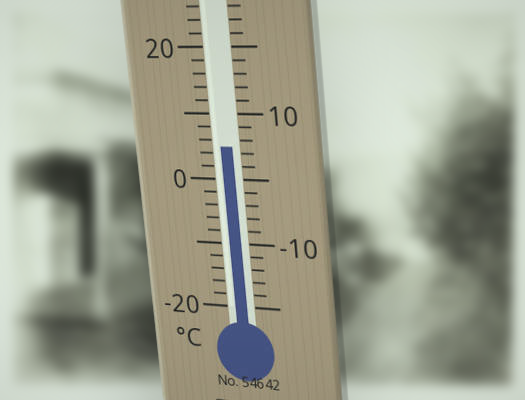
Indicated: value=5 unit=°C
